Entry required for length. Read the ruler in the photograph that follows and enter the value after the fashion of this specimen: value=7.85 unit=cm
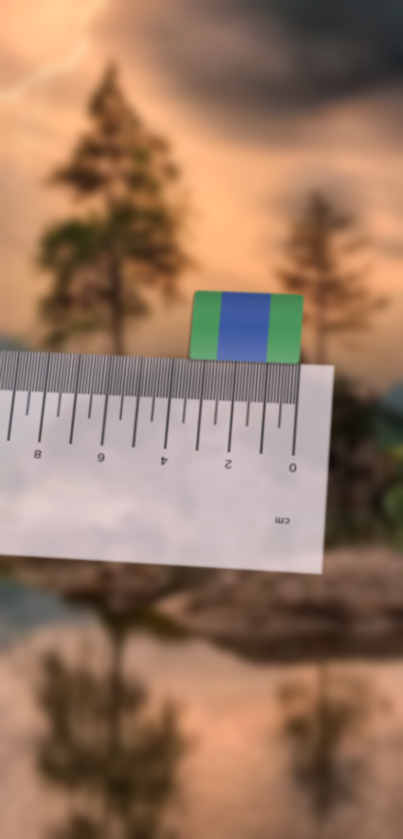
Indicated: value=3.5 unit=cm
